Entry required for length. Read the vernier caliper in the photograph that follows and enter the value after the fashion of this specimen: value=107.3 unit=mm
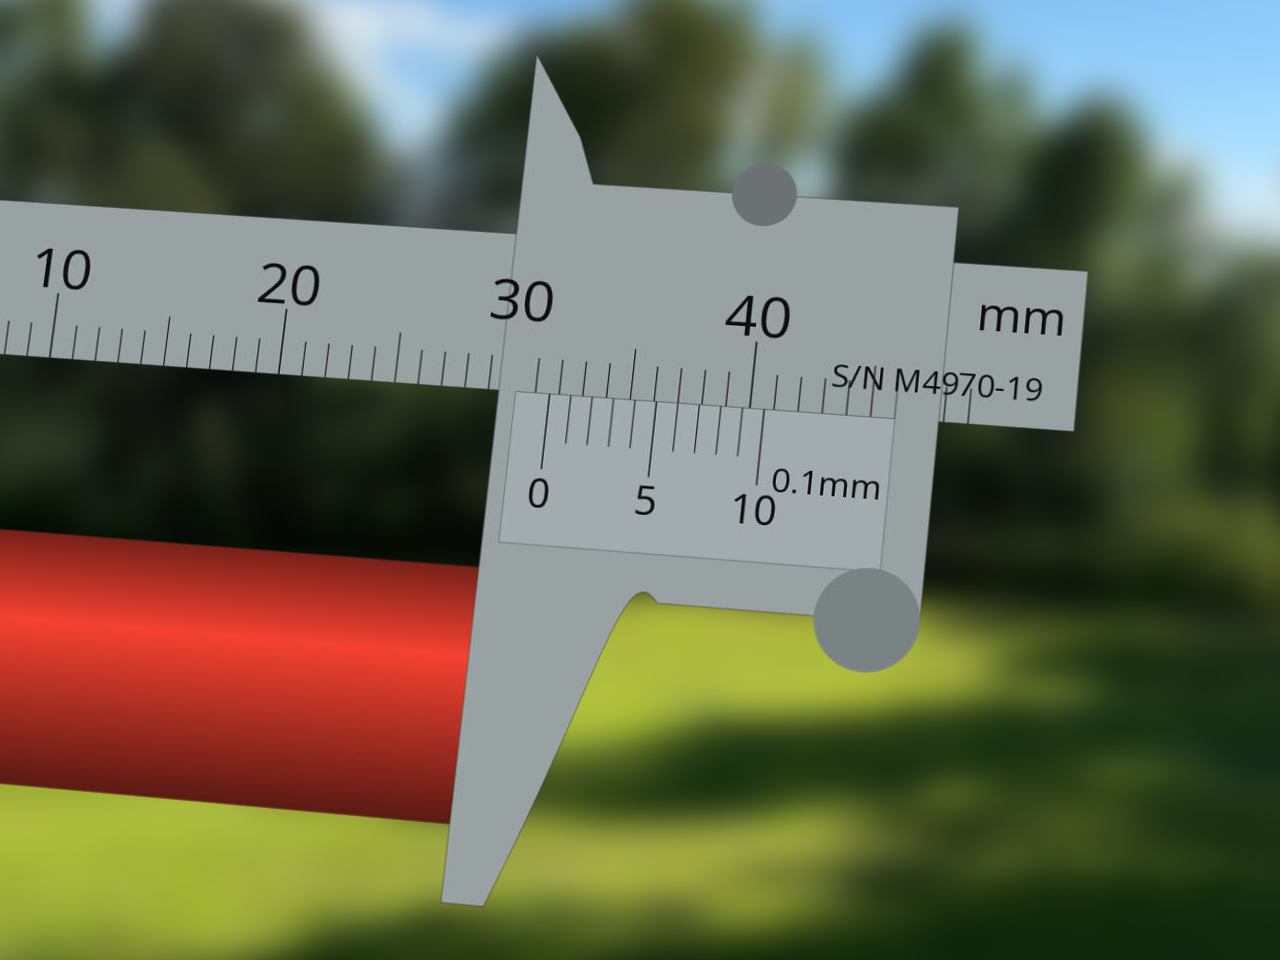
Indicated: value=31.6 unit=mm
